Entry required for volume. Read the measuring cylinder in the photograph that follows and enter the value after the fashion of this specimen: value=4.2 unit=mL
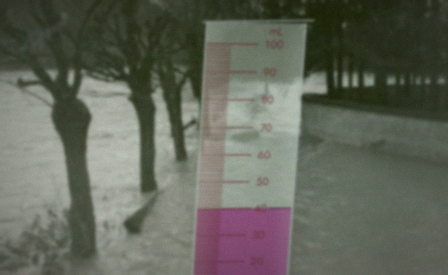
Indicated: value=40 unit=mL
